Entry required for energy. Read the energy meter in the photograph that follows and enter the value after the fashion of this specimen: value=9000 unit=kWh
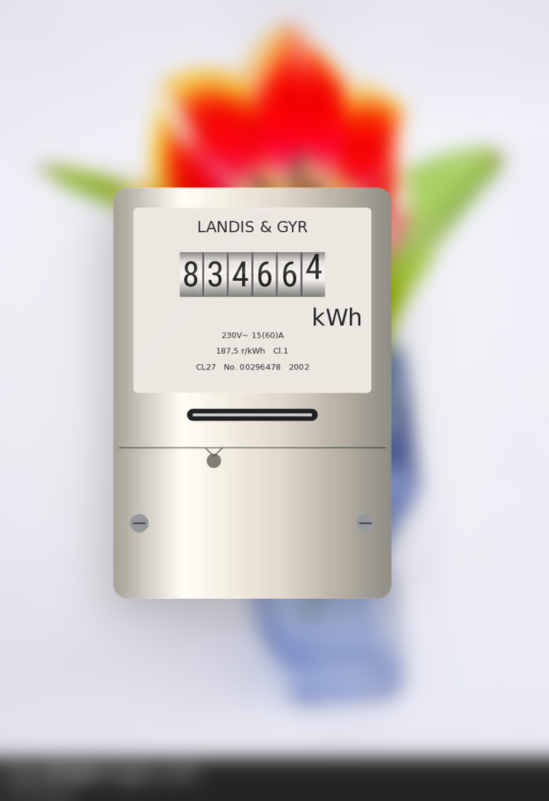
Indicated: value=834664 unit=kWh
